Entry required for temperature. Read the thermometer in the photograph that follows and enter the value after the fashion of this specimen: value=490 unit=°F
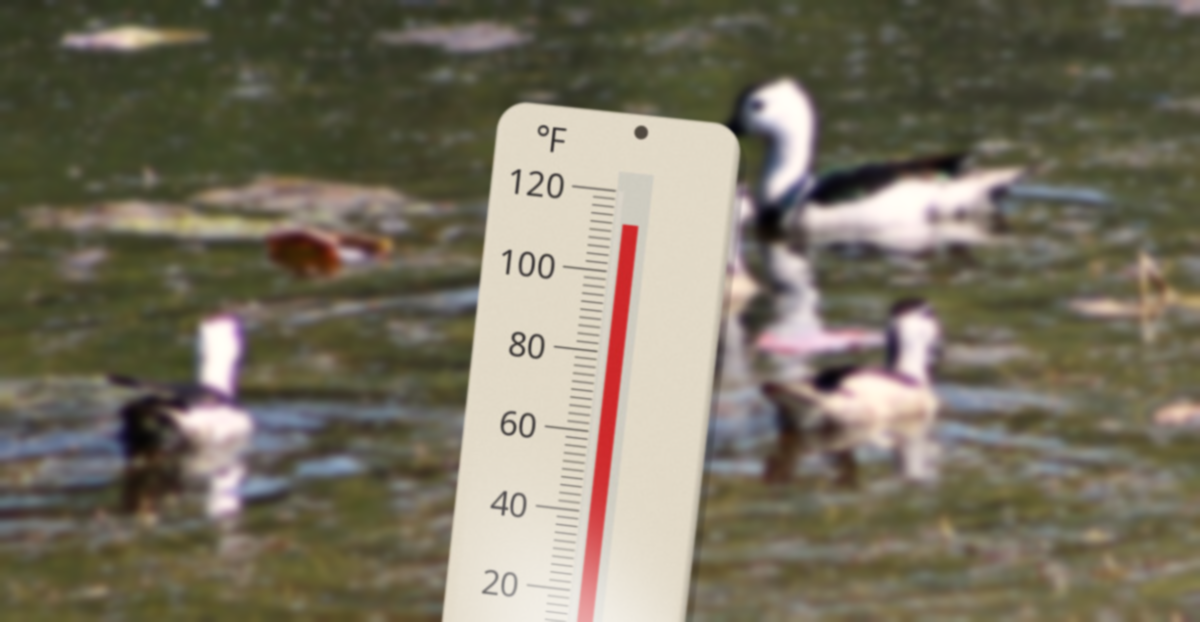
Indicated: value=112 unit=°F
